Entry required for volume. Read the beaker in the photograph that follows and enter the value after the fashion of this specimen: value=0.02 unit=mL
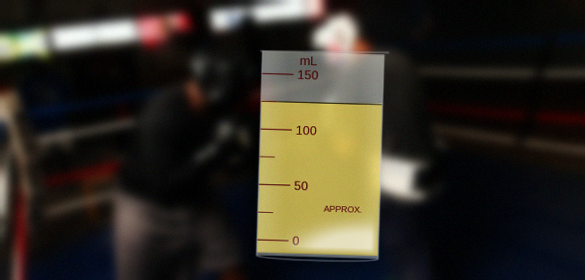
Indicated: value=125 unit=mL
